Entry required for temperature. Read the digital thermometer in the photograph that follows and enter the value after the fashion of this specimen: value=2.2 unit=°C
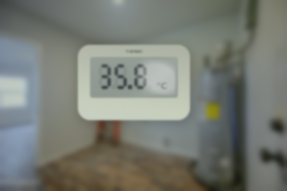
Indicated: value=35.8 unit=°C
